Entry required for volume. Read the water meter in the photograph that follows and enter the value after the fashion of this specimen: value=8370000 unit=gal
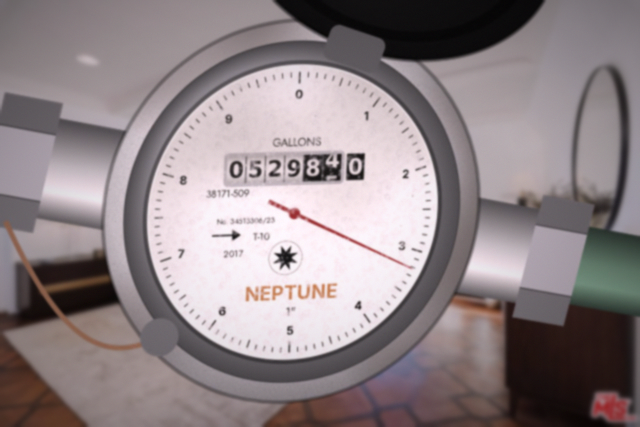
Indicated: value=529843.2 unit=gal
